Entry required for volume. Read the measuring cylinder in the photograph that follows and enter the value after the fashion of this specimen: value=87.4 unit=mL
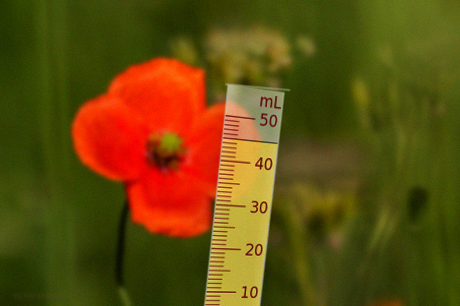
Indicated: value=45 unit=mL
